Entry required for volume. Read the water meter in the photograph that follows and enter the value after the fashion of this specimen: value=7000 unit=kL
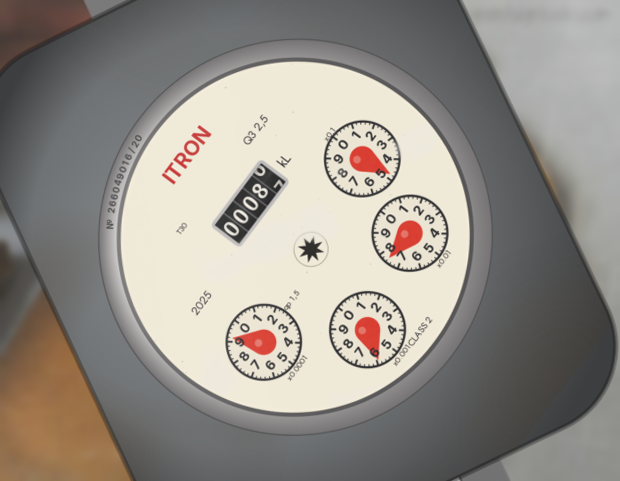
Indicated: value=86.4759 unit=kL
